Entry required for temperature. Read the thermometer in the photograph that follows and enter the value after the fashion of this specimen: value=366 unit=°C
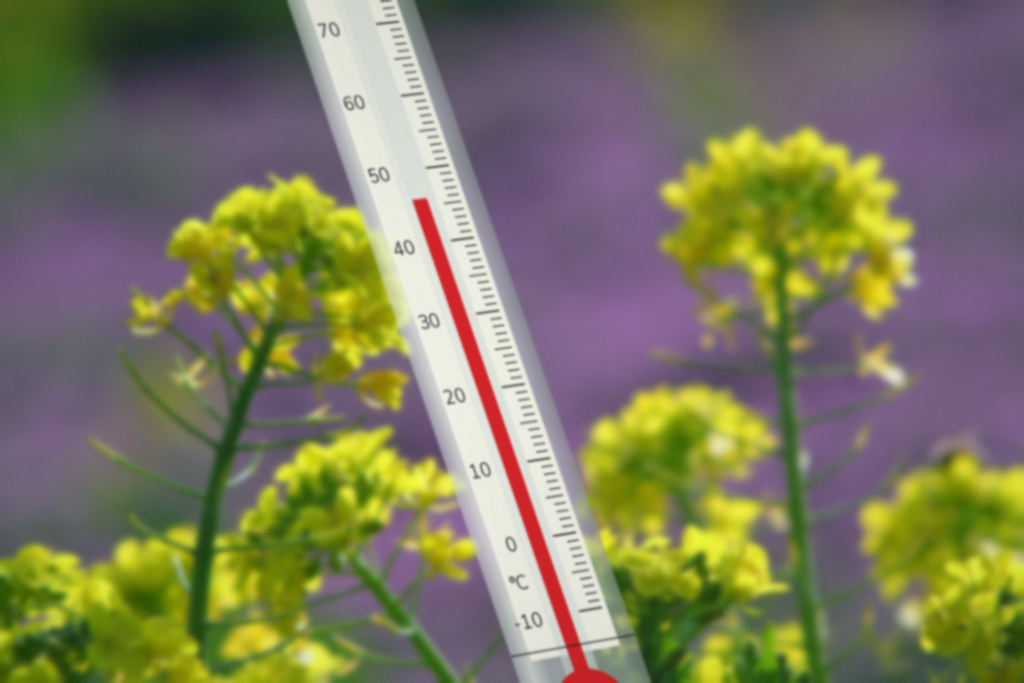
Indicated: value=46 unit=°C
